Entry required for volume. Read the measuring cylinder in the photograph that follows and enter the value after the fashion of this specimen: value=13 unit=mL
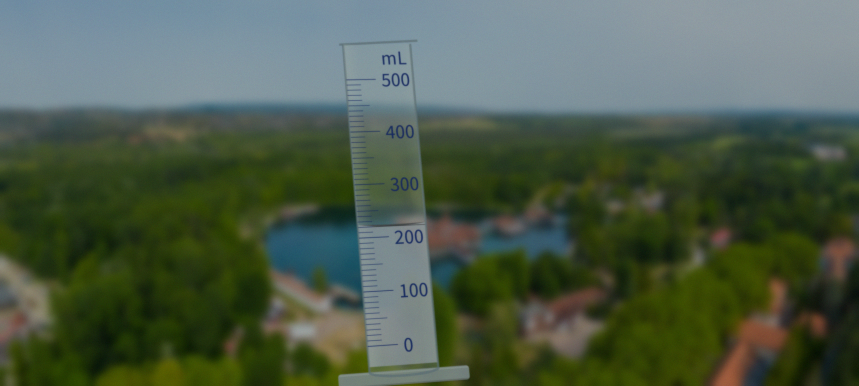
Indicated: value=220 unit=mL
